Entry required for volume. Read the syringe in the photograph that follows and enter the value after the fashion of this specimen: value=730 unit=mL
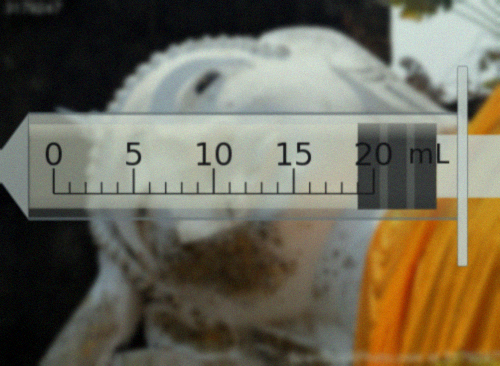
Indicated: value=19 unit=mL
